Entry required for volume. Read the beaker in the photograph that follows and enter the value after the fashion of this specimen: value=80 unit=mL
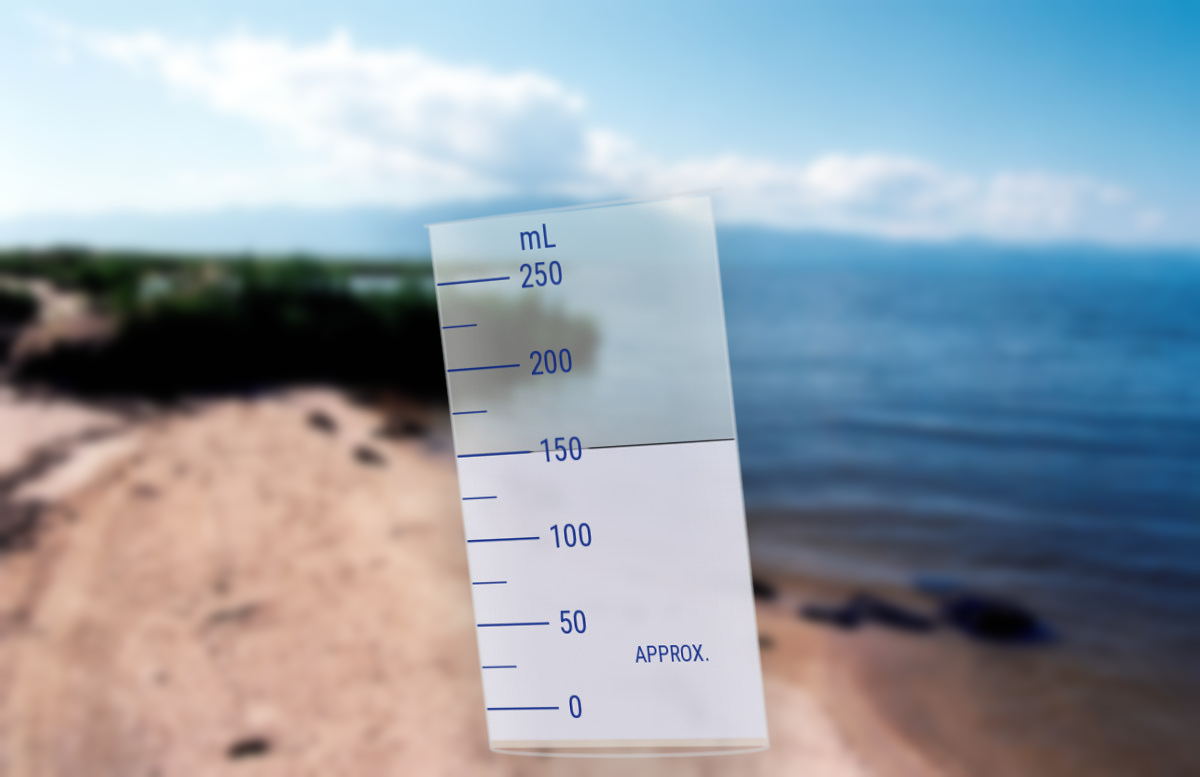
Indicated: value=150 unit=mL
